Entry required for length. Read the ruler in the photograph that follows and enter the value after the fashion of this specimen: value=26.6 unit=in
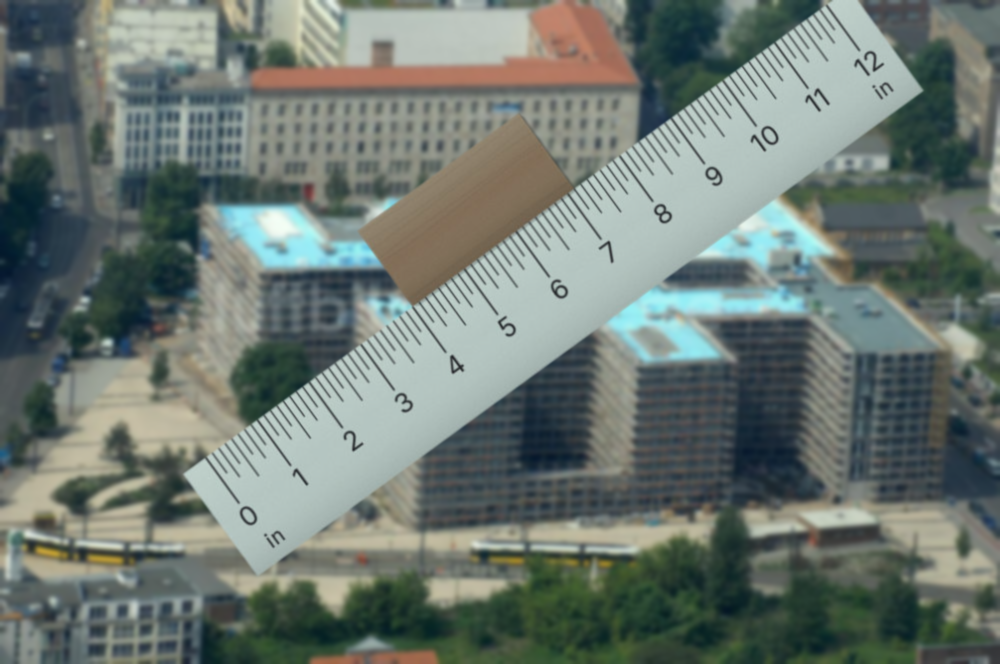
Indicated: value=3.125 unit=in
